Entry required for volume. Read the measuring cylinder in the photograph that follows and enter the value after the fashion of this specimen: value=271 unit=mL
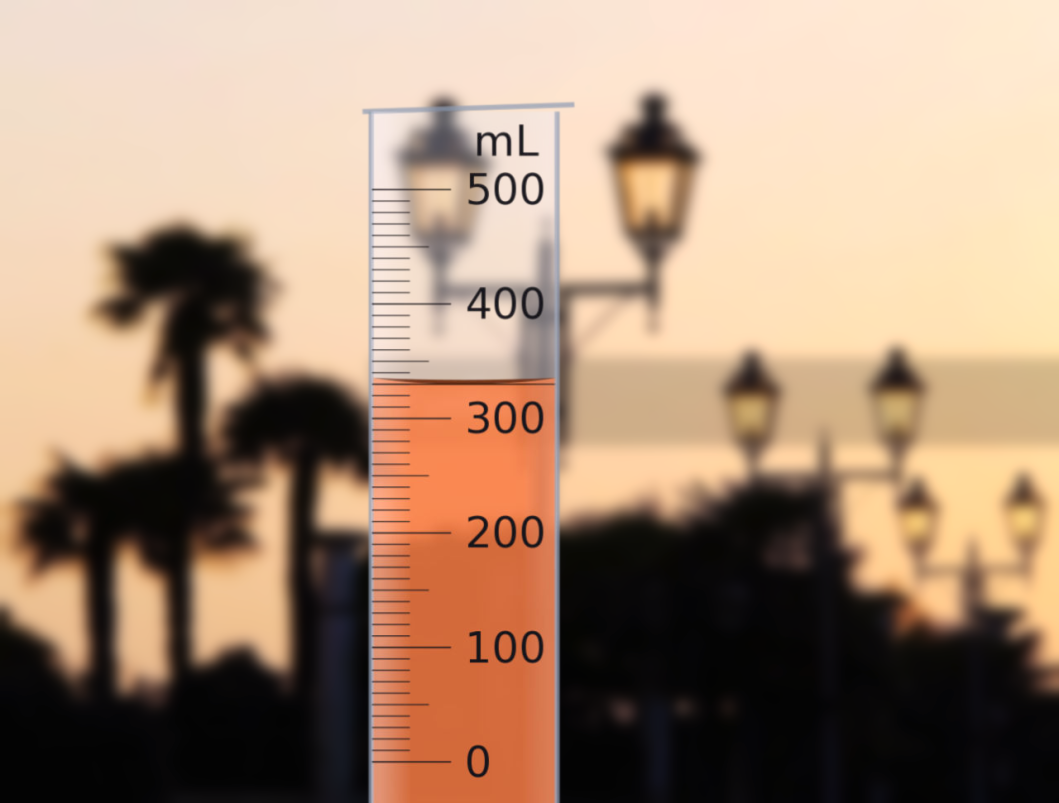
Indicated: value=330 unit=mL
